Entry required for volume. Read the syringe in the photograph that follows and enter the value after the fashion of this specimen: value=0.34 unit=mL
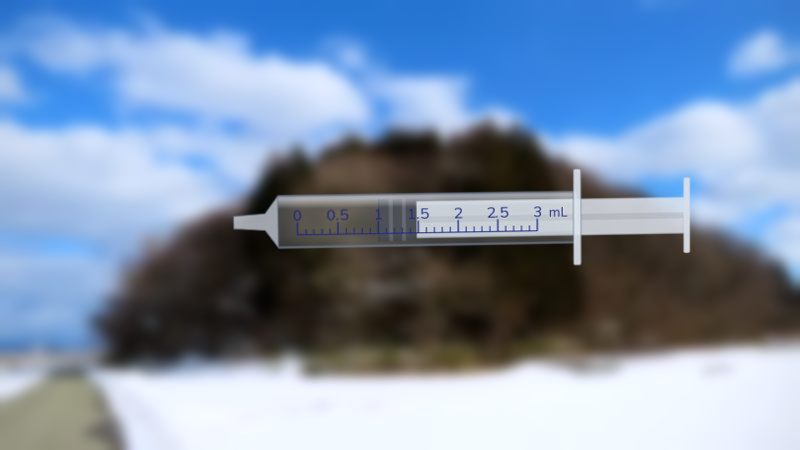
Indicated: value=1 unit=mL
